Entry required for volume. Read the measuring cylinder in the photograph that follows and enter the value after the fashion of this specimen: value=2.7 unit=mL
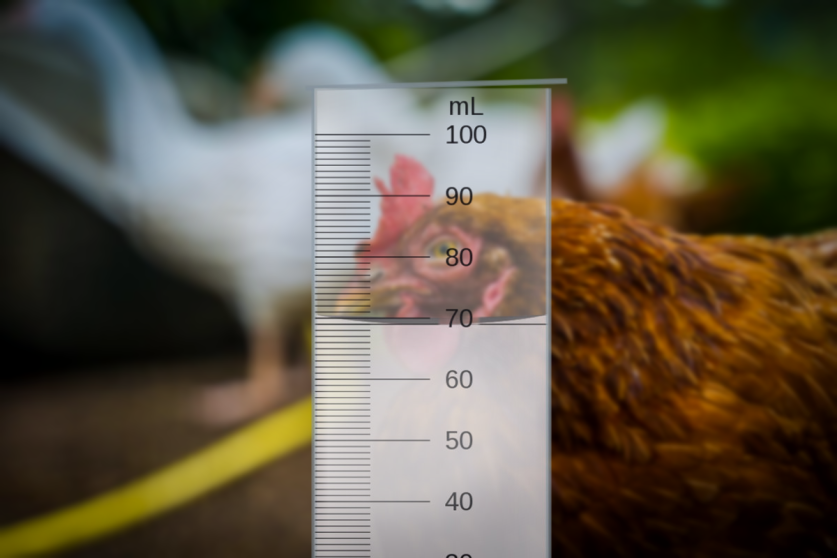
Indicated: value=69 unit=mL
